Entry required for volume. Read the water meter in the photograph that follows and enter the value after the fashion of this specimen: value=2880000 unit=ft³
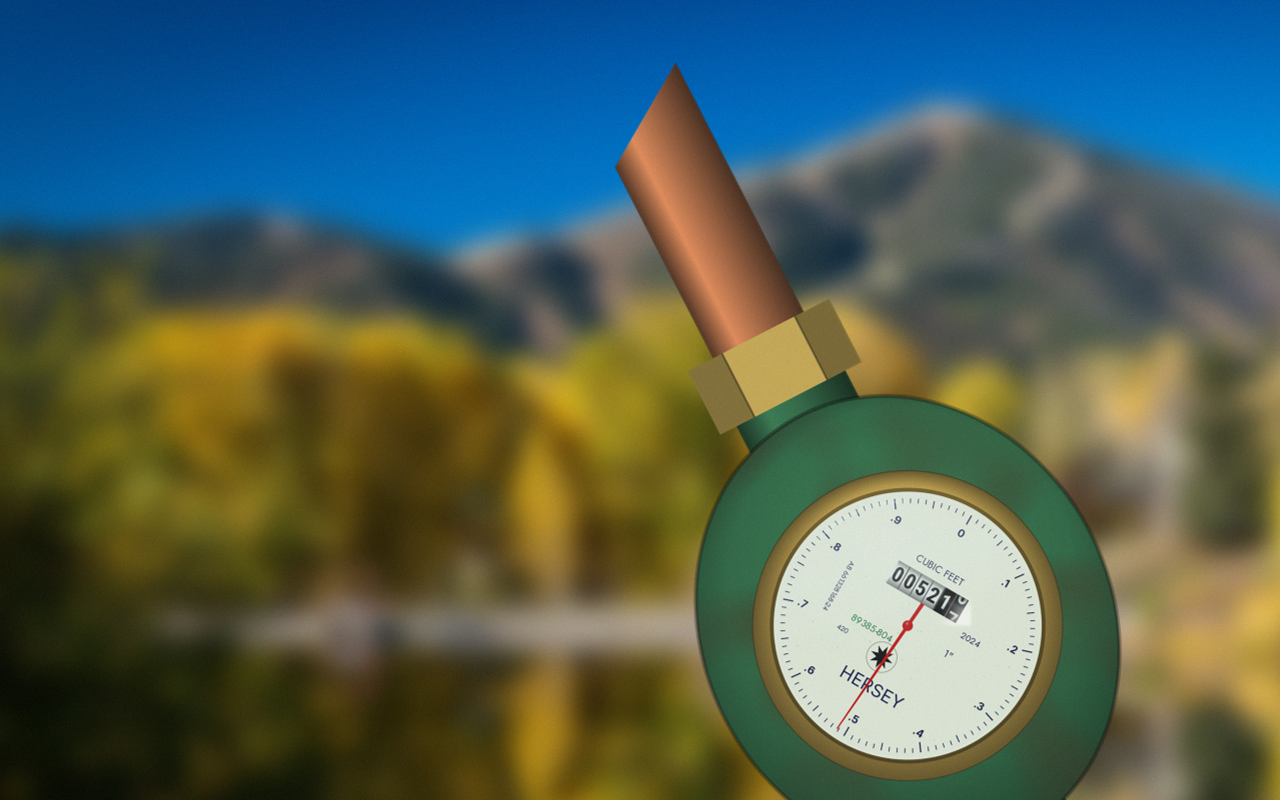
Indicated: value=5216.51 unit=ft³
